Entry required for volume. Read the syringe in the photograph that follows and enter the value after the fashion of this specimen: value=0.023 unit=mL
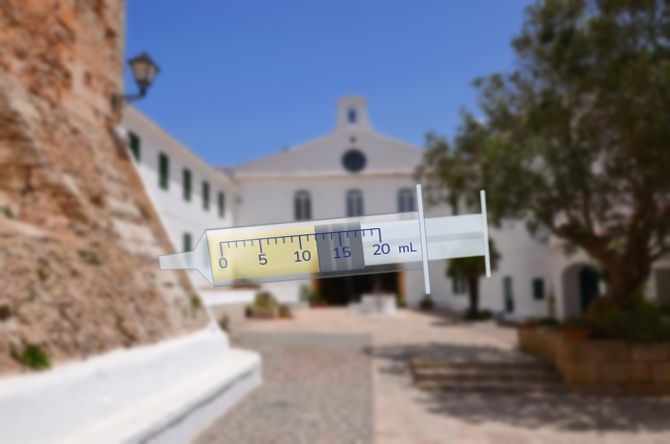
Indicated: value=12 unit=mL
